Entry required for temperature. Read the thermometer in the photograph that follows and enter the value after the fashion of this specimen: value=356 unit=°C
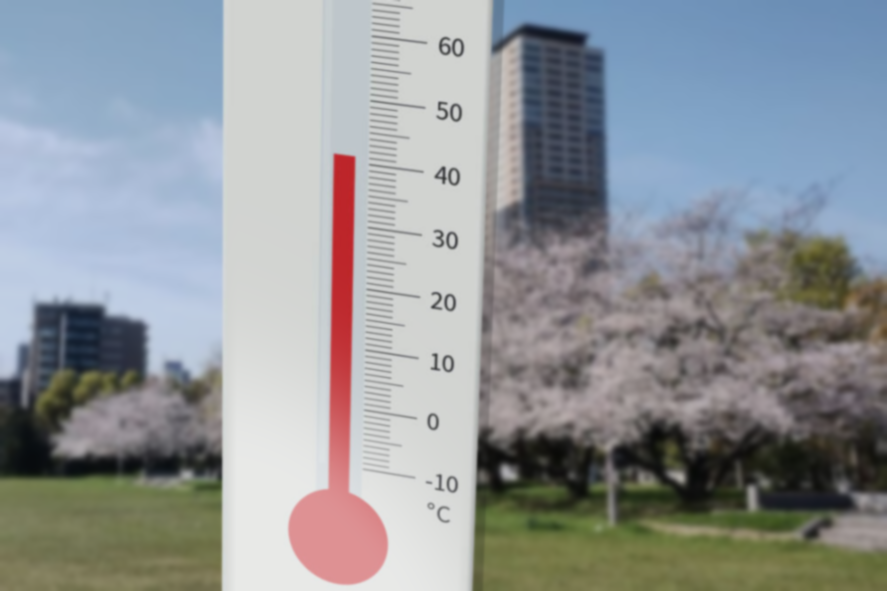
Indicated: value=41 unit=°C
